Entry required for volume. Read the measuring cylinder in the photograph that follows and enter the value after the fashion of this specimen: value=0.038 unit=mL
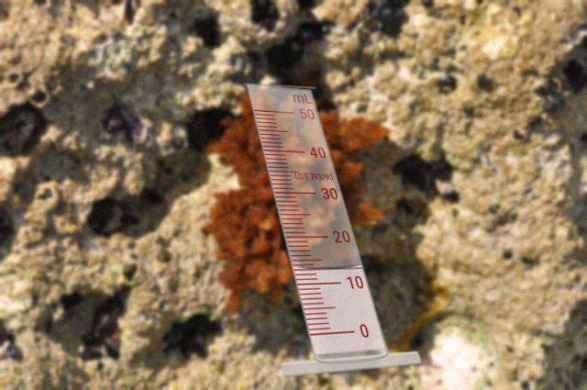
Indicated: value=13 unit=mL
